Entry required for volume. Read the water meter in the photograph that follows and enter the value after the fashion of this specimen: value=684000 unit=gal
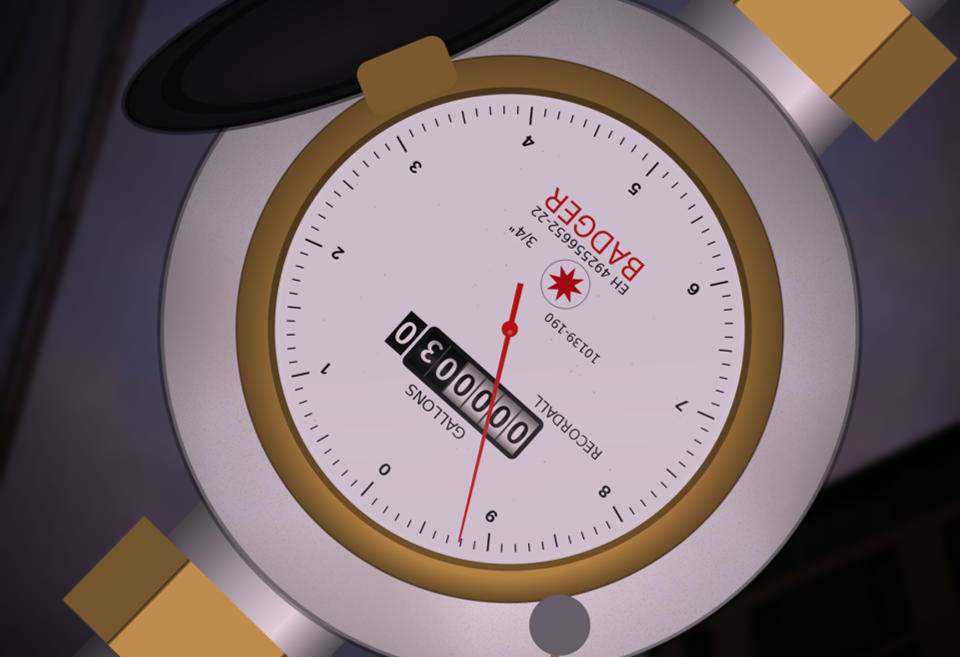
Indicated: value=29.2 unit=gal
